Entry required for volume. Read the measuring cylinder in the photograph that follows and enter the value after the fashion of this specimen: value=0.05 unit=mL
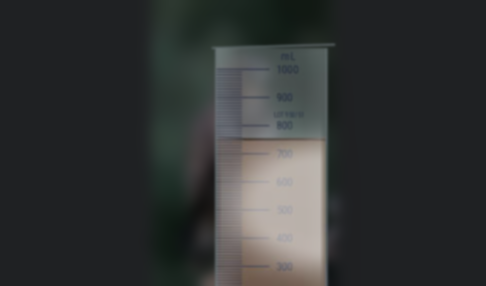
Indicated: value=750 unit=mL
